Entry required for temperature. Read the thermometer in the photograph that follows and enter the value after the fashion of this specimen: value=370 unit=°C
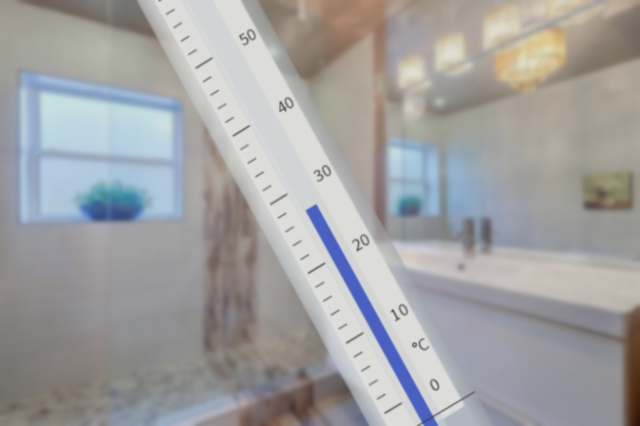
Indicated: value=27 unit=°C
